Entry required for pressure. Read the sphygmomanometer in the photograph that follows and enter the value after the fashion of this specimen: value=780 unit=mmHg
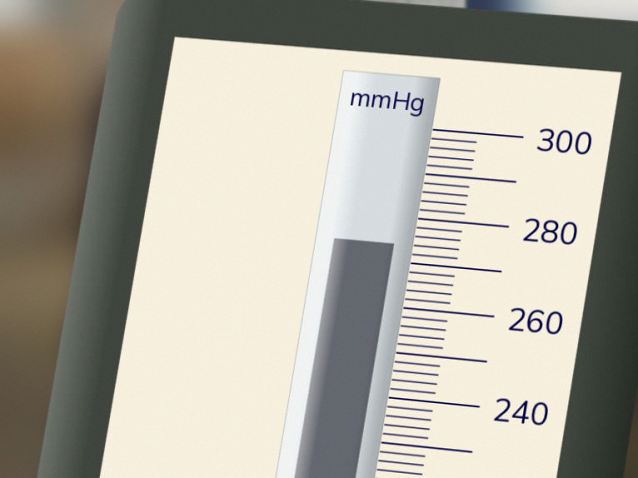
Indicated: value=274 unit=mmHg
